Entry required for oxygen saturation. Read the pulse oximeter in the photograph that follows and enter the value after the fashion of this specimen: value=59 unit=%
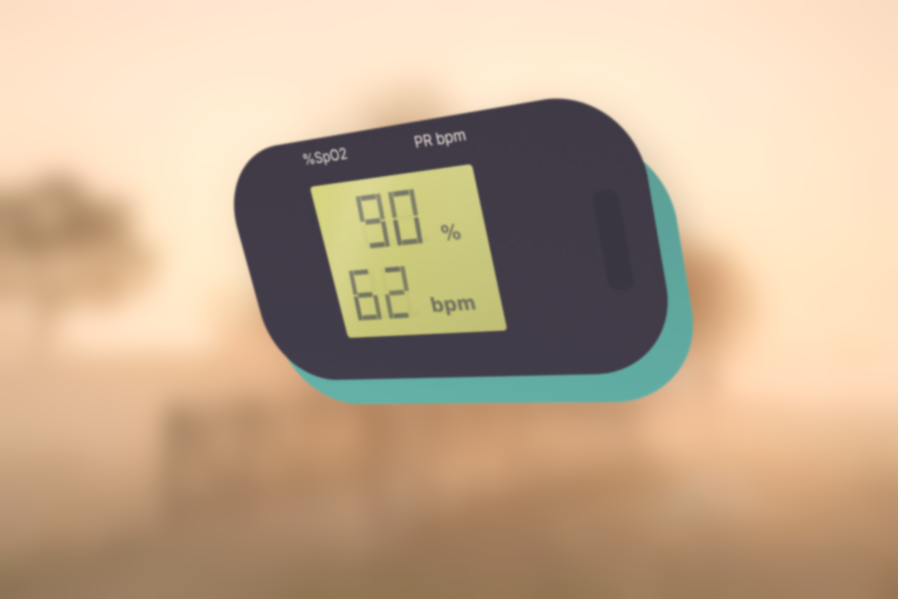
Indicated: value=90 unit=%
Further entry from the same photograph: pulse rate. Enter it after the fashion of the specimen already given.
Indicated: value=62 unit=bpm
